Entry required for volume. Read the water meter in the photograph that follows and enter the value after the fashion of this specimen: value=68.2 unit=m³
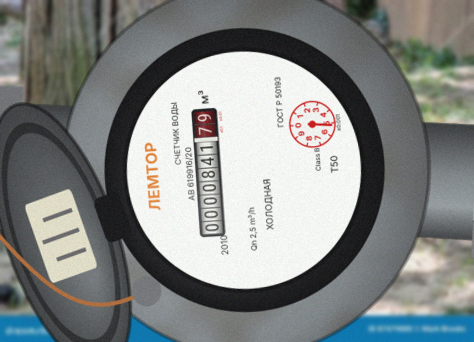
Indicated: value=841.795 unit=m³
